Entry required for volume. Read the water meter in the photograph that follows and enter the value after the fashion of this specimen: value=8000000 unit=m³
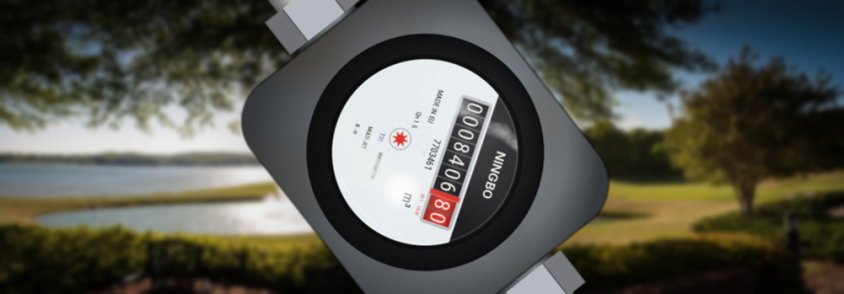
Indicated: value=8406.80 unit=m³
